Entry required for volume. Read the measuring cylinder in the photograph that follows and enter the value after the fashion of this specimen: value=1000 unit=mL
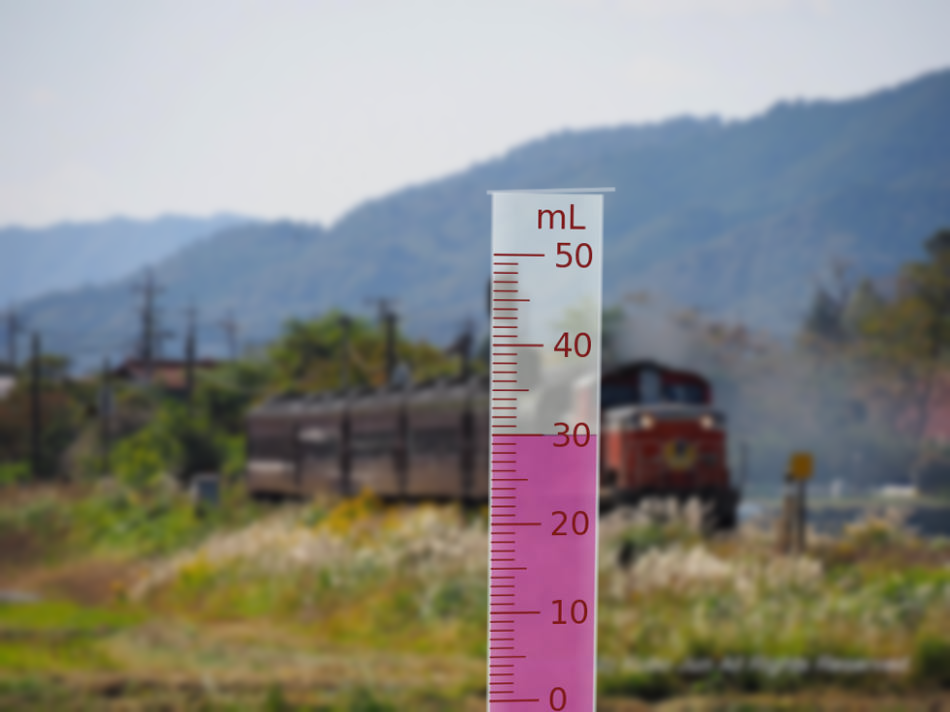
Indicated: value=30 unit=mL
